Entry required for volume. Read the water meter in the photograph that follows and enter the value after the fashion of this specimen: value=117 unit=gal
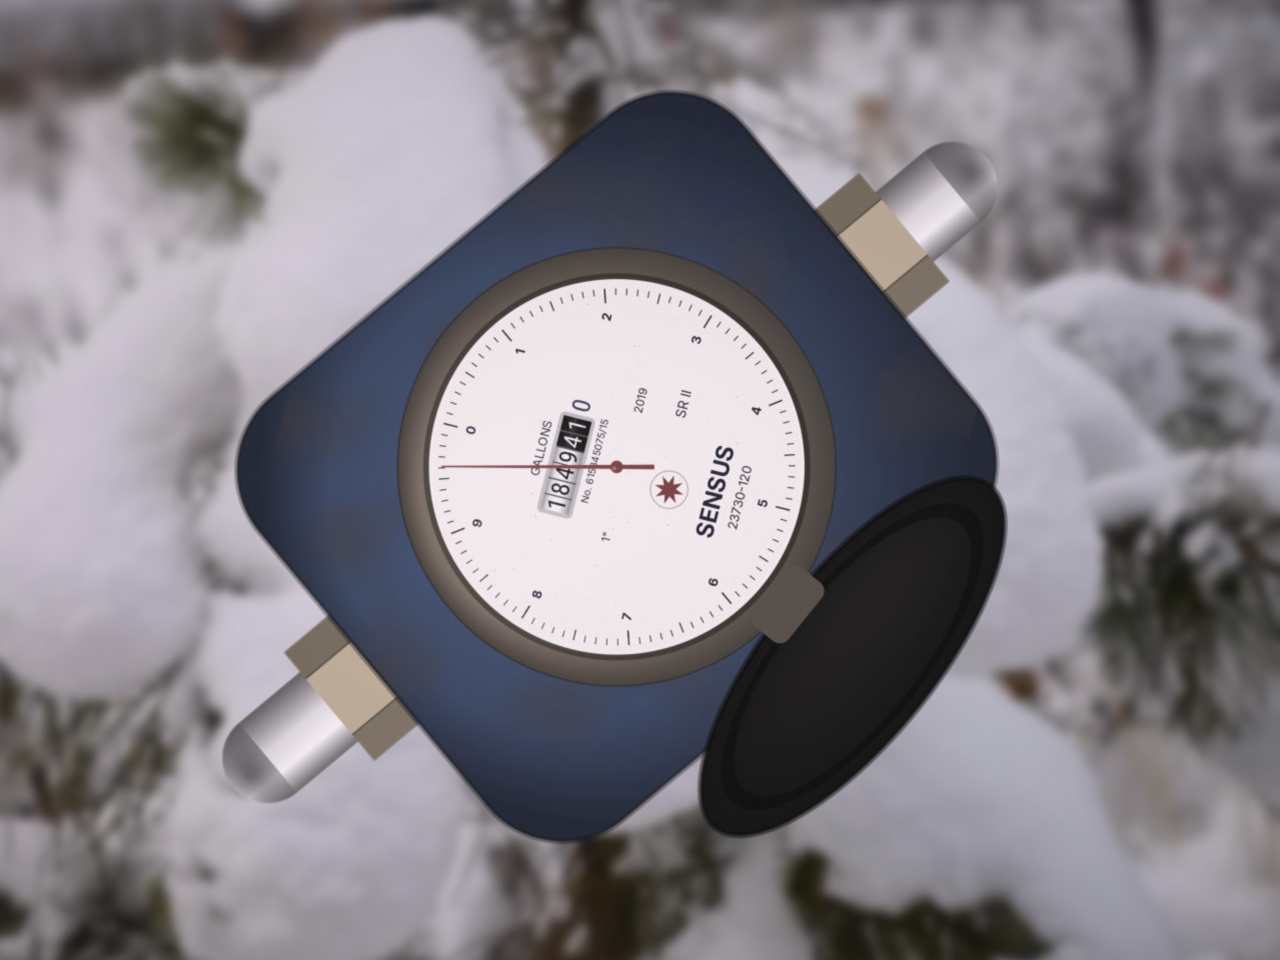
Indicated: value=1849409.6 unit=gal
